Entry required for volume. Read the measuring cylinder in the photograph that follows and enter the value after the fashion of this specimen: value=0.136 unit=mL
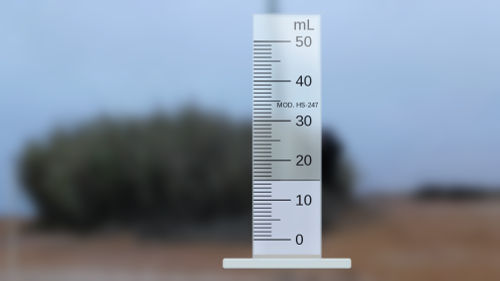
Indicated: value=15 unit=mL
